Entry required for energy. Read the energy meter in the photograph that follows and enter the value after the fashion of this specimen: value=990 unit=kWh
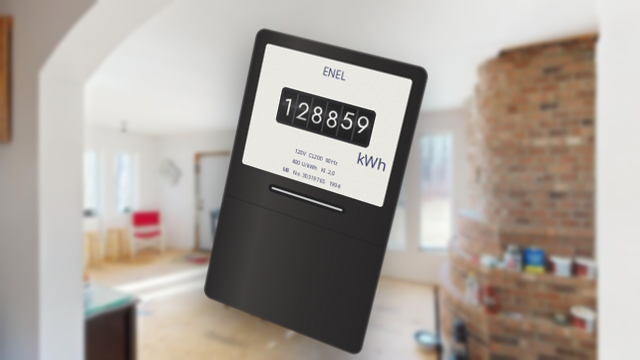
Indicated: value=128859 unit=kWh
